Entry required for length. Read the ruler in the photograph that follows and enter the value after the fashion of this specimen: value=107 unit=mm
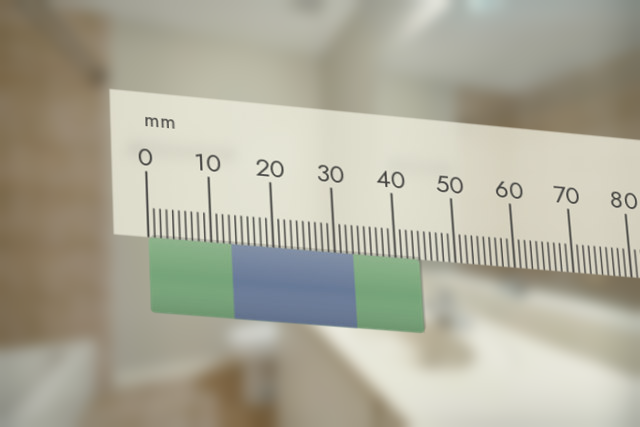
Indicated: value=44 unit=mm
